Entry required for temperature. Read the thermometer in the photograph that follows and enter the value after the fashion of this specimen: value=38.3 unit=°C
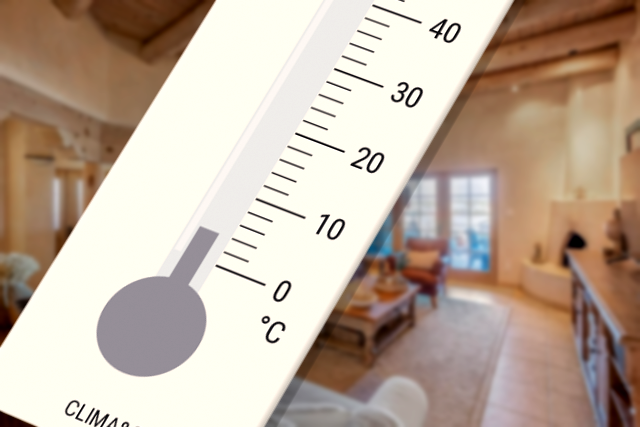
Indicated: value=4 unit=°C
